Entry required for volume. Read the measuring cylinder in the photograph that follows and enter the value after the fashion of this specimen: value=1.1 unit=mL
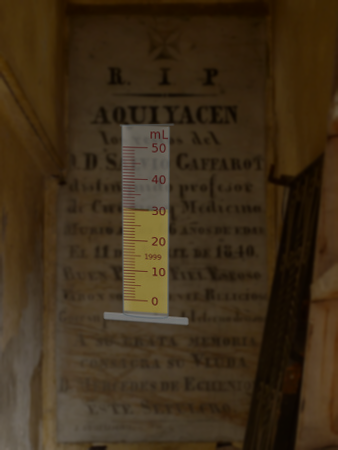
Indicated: value=30 unit=mL
